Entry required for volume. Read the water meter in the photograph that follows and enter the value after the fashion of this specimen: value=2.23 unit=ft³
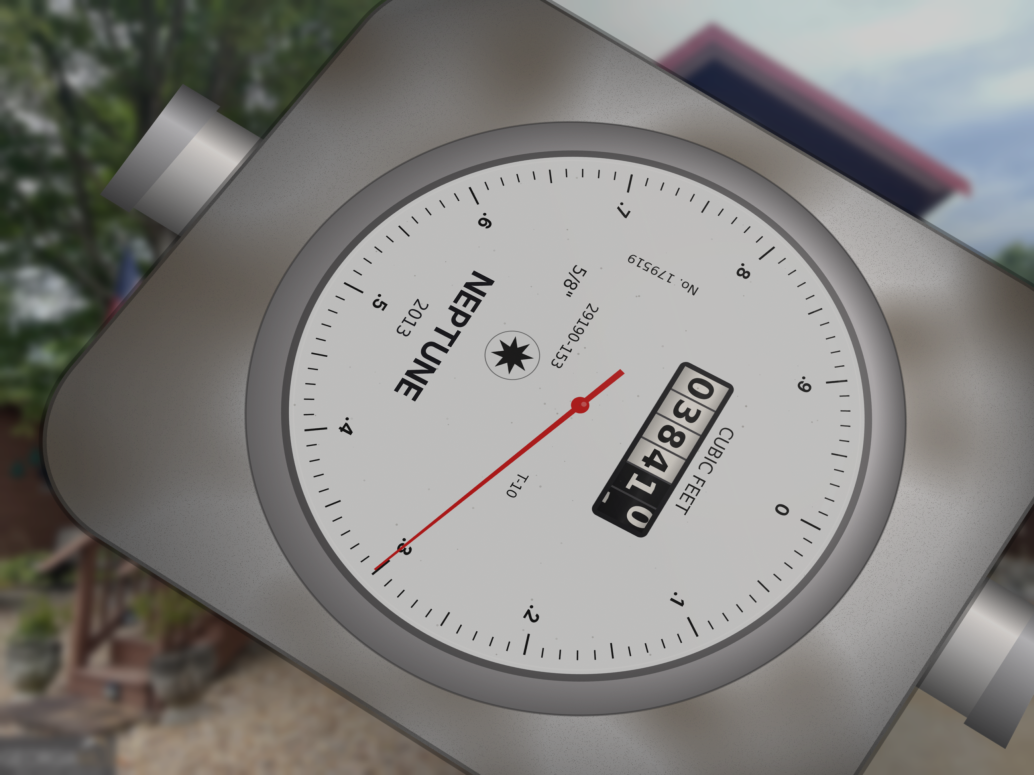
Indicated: value=38410.30 unit=ft³
